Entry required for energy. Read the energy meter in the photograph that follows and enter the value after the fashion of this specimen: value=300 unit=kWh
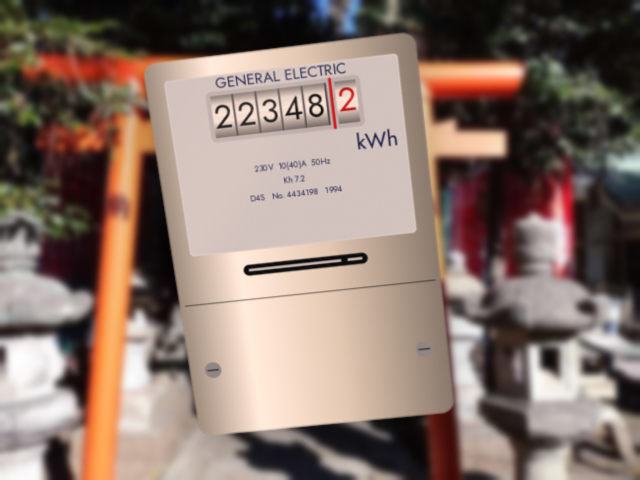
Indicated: value=22348.2 unit=kWh
